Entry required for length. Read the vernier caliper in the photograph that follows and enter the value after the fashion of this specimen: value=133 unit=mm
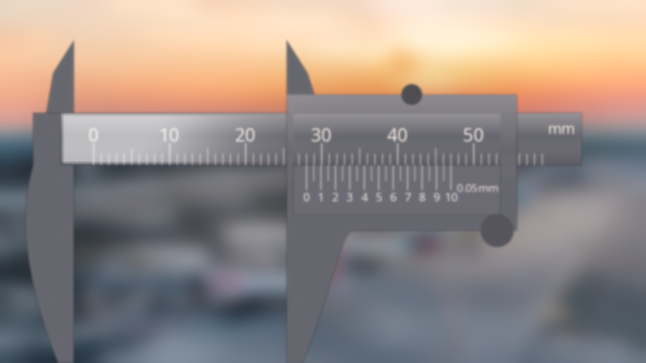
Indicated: value=28.0 unit=mm
